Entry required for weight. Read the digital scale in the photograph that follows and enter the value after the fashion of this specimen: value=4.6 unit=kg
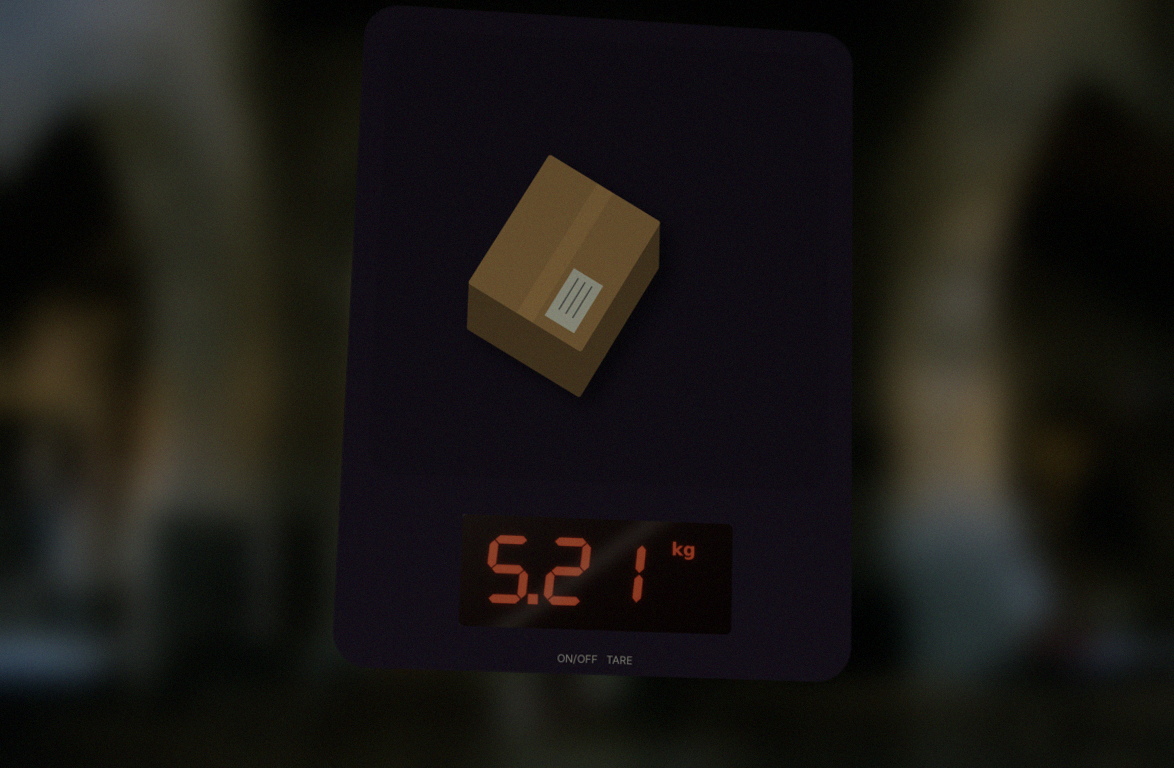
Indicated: value=5.21 unit=kg
